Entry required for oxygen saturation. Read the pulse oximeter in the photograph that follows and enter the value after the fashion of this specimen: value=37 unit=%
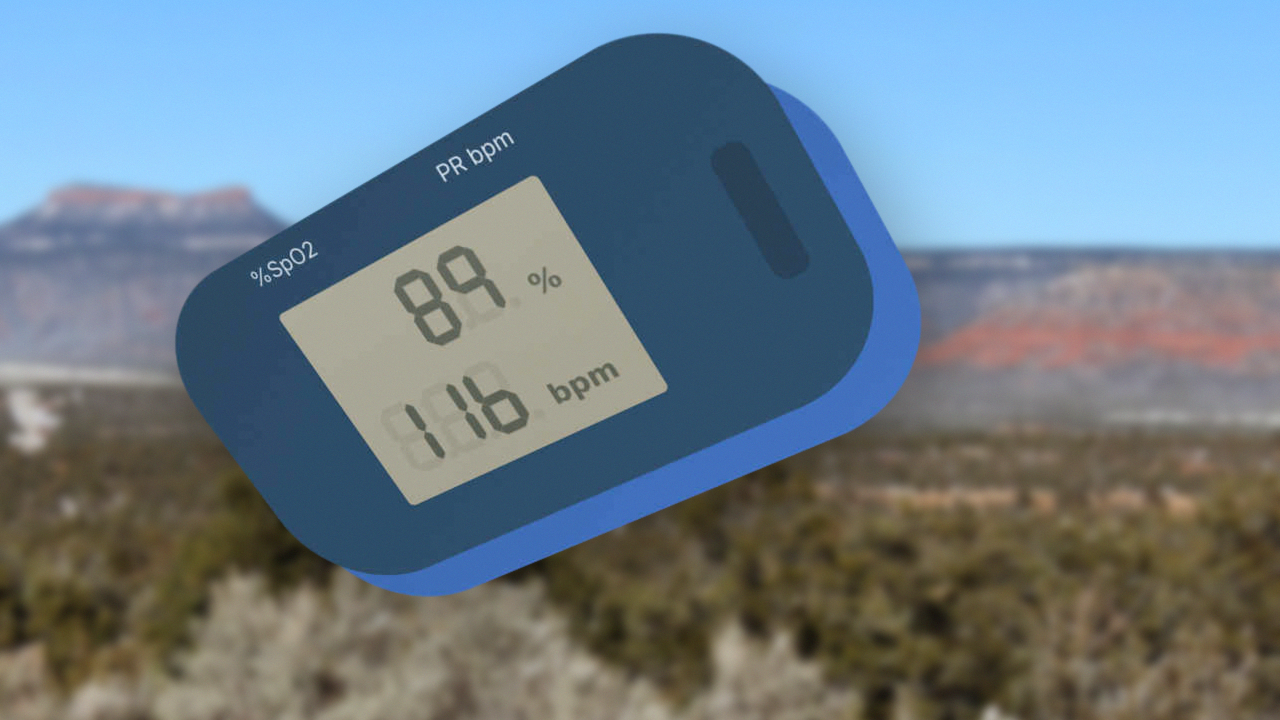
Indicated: value=89 unit=%
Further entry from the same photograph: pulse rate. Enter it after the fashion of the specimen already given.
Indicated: value=116 unit=bpm
